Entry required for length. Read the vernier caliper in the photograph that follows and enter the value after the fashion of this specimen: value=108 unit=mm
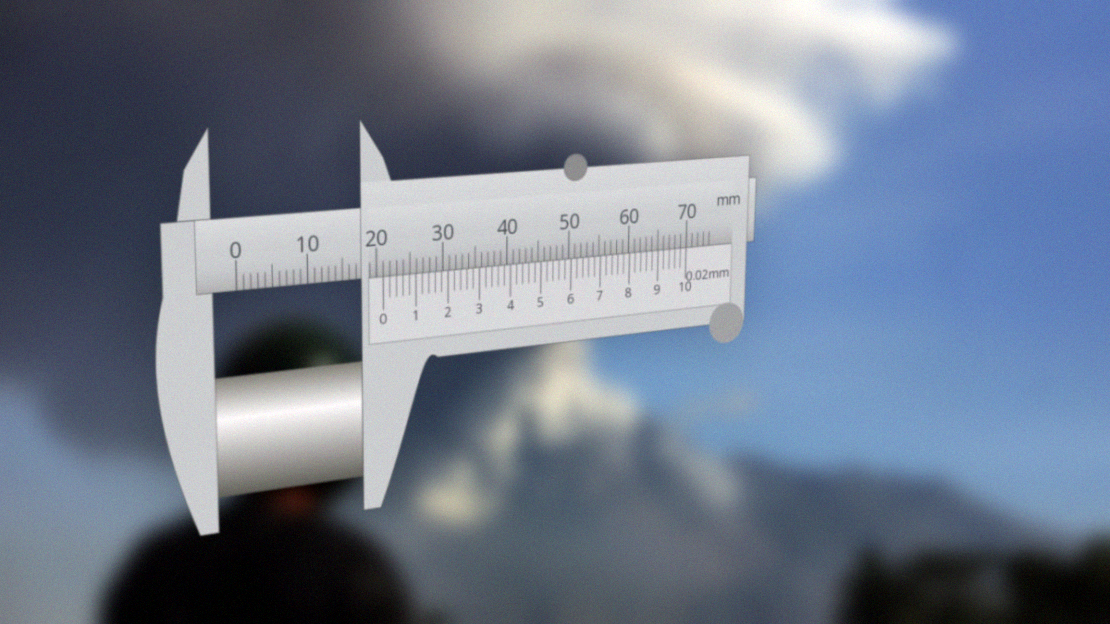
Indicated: value=21.0 unit=mm
